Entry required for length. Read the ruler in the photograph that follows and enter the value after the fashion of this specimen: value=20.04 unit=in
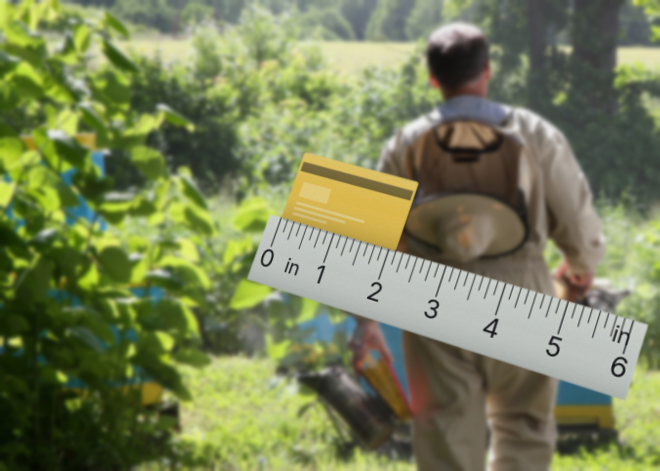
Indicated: value=2.125 unit=in
